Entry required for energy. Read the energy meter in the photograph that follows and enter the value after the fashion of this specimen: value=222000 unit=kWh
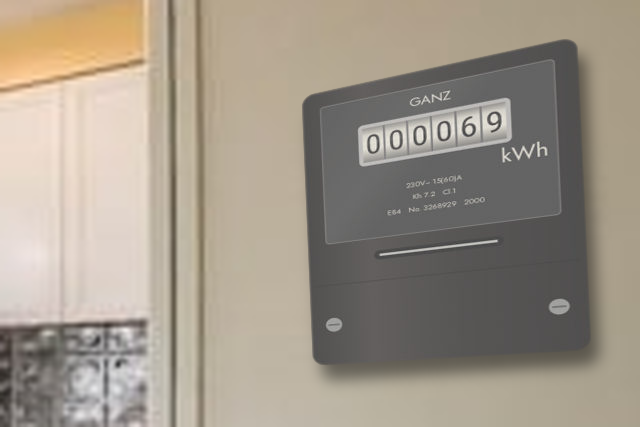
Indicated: value=69 unit=kWh
